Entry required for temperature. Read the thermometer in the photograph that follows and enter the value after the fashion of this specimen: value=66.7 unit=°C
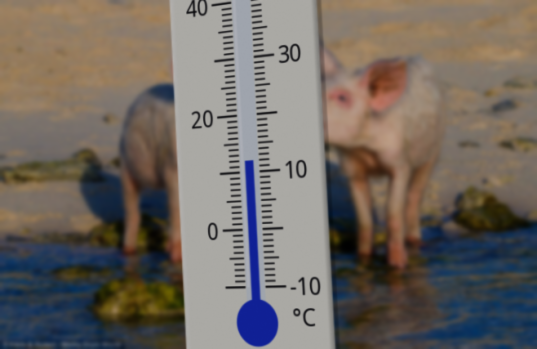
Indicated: value=12 unit=°C
